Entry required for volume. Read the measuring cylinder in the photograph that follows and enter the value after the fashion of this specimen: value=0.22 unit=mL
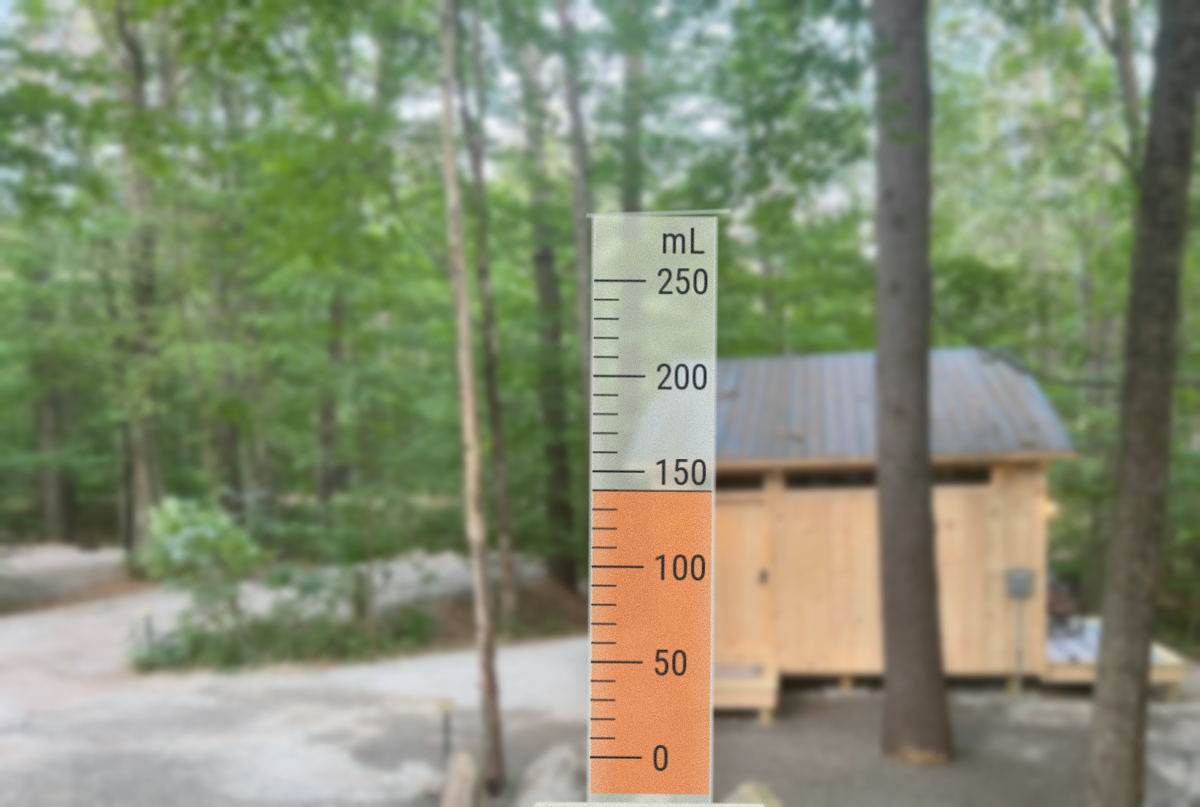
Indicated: value=140 unit=mL
